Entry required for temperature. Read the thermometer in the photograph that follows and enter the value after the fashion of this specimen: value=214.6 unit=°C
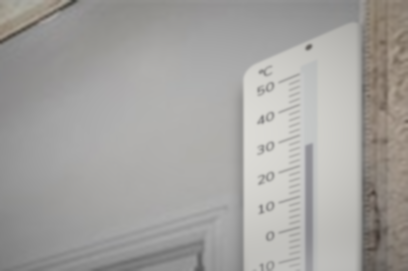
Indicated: value=26 unit=°C
